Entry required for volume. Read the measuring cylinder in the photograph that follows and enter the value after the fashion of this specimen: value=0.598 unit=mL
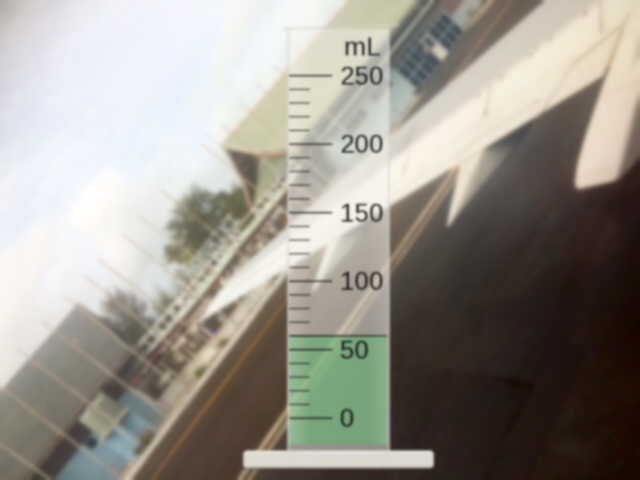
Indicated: value=60 unit=mL
